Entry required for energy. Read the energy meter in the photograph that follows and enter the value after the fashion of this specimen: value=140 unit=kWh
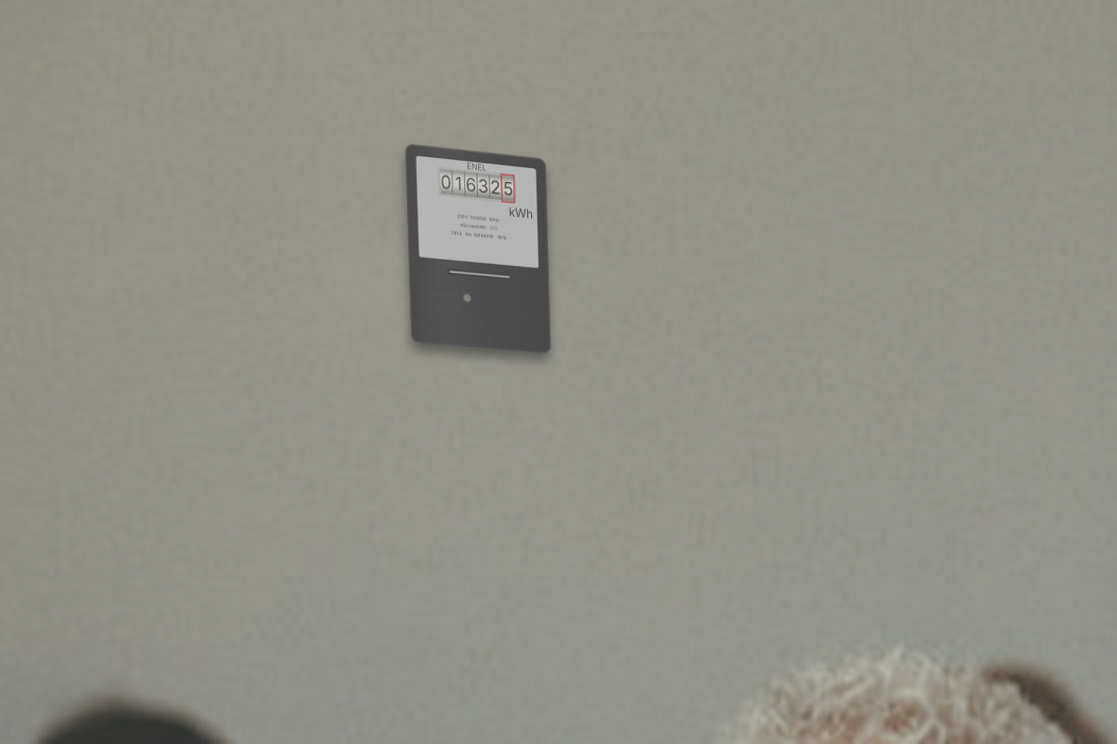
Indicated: value=1632.5 unit=kWh
